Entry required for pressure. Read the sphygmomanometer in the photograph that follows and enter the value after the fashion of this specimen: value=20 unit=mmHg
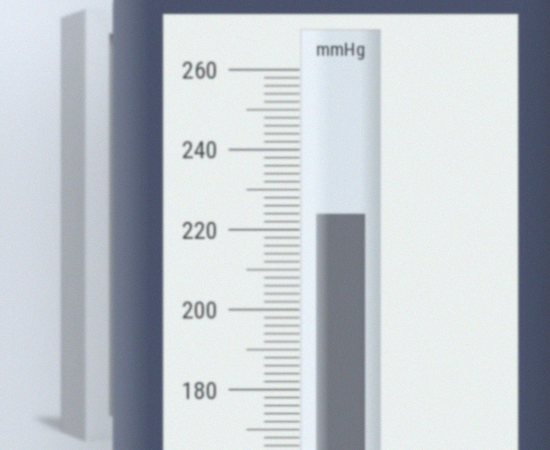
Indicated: value=224 unit=mmHg
